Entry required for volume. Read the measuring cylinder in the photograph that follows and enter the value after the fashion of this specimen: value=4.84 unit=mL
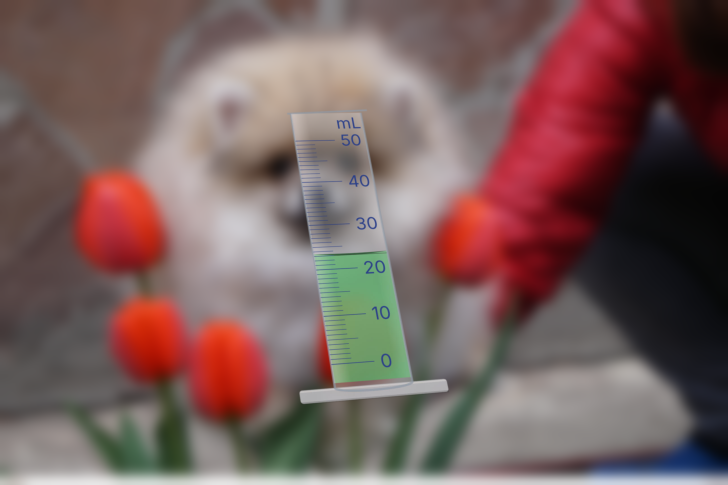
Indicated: value=23 unit=mL
